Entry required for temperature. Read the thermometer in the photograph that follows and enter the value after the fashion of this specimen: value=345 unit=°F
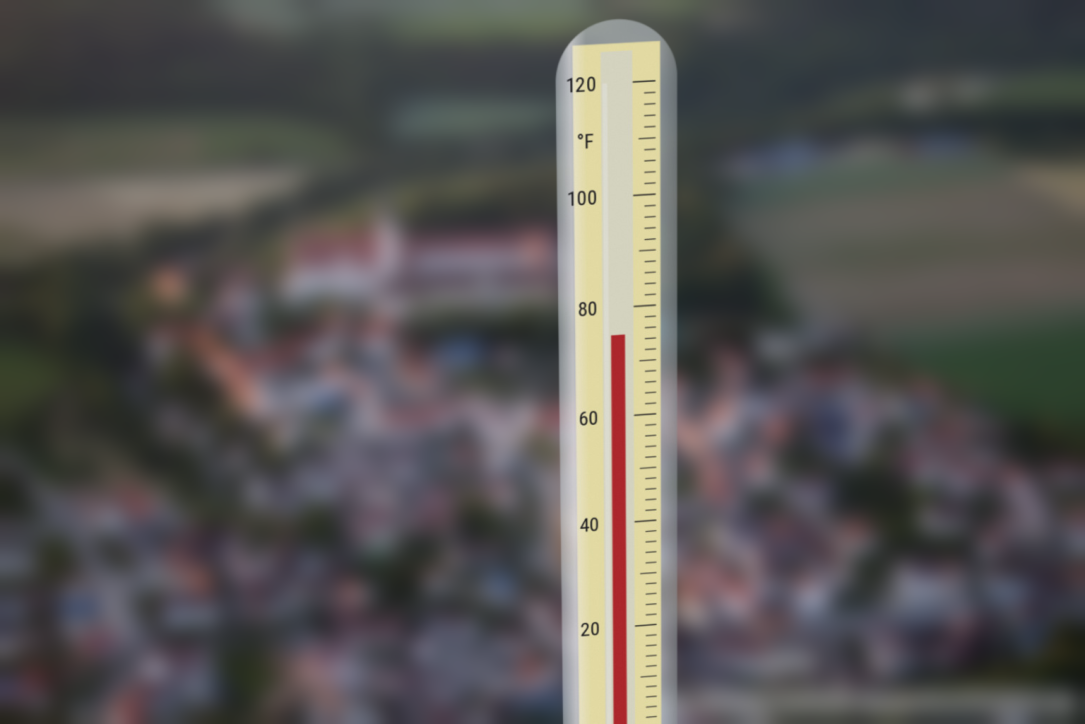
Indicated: value=75 unit=°F
